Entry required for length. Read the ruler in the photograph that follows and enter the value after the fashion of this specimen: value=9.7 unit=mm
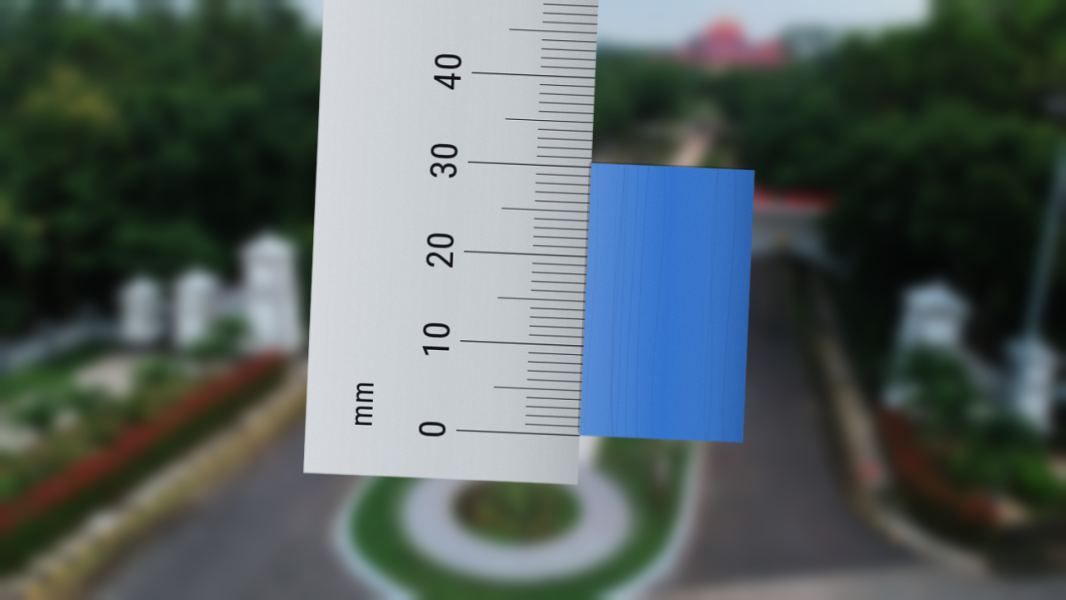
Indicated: value=30.5 unit=mm
